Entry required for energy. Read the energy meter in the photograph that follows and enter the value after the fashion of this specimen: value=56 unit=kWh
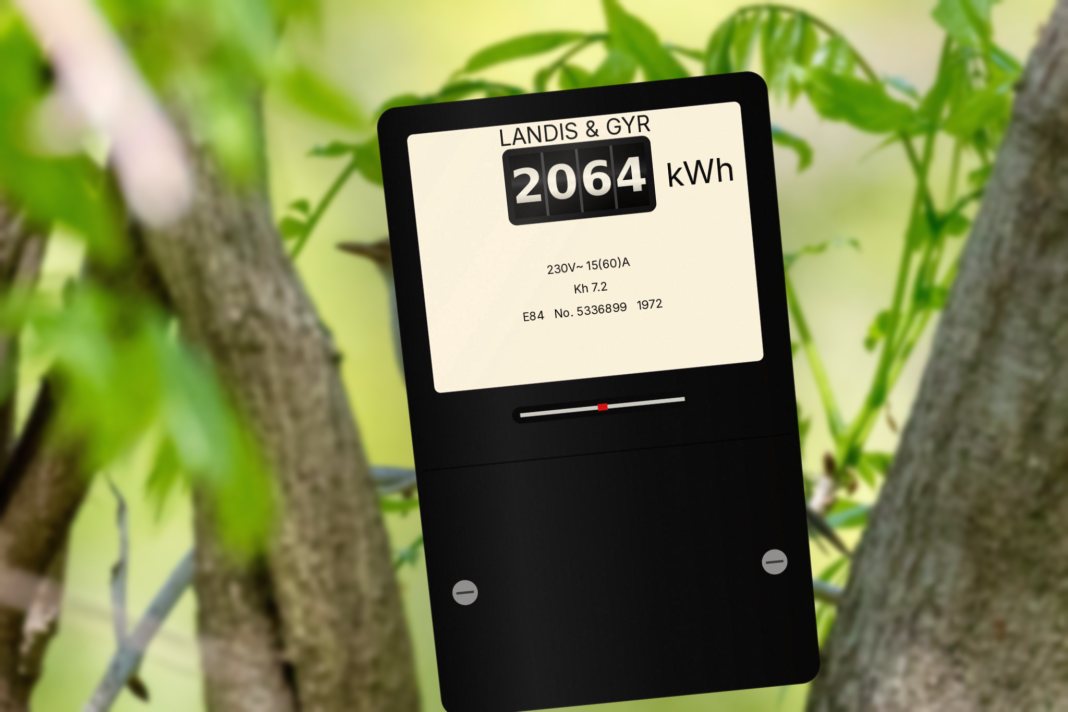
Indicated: value=2064 unit=kWh
